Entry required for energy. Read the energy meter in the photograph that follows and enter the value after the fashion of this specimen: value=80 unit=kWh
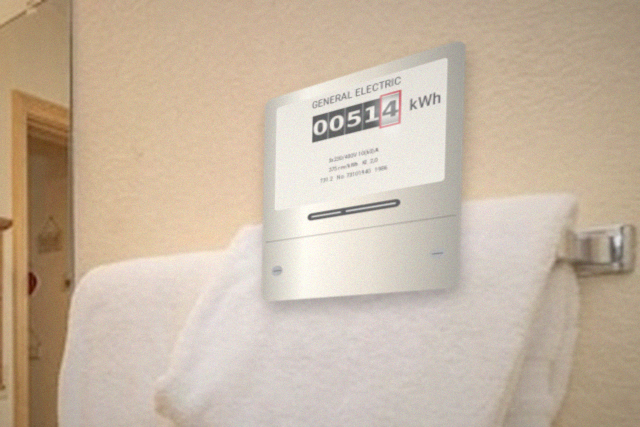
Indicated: value=51.4 unit=kWh
